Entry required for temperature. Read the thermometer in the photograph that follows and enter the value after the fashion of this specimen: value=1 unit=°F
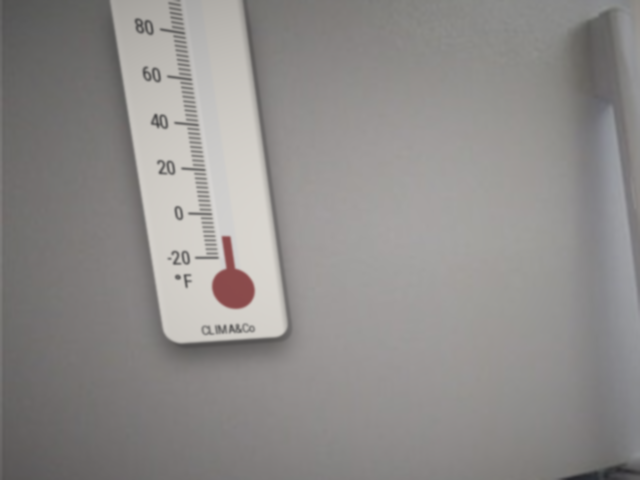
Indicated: value=-10 unit=°F
